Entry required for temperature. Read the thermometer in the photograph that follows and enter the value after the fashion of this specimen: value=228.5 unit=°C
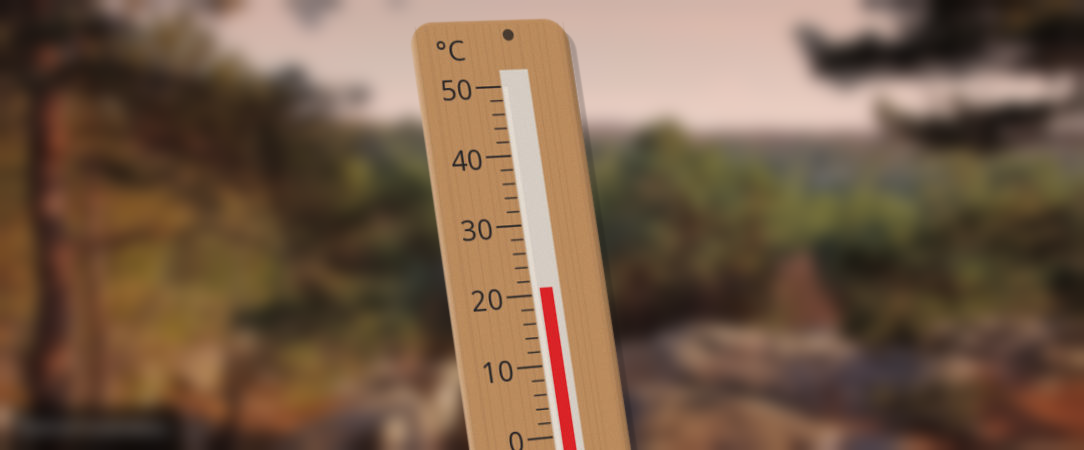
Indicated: value=21 unit=°C
